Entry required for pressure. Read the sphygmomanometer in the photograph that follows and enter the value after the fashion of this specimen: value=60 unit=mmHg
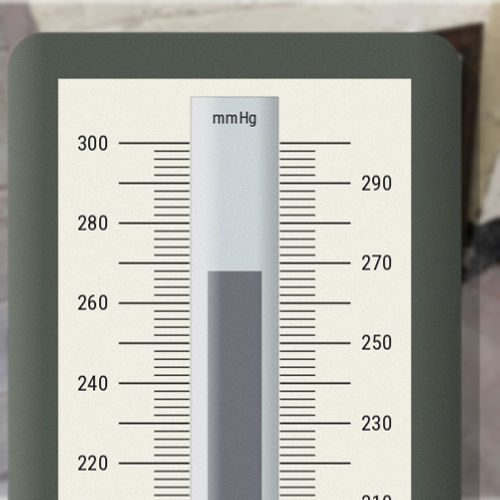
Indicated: value=268 unit=mmHg
